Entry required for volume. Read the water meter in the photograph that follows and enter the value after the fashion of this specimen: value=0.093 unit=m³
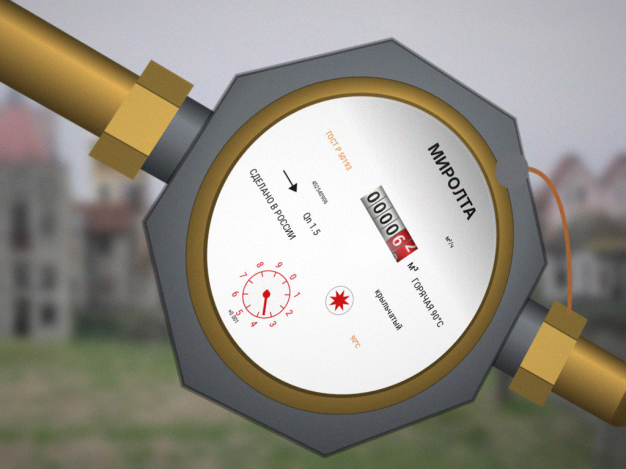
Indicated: value=0.623 unit=m³
